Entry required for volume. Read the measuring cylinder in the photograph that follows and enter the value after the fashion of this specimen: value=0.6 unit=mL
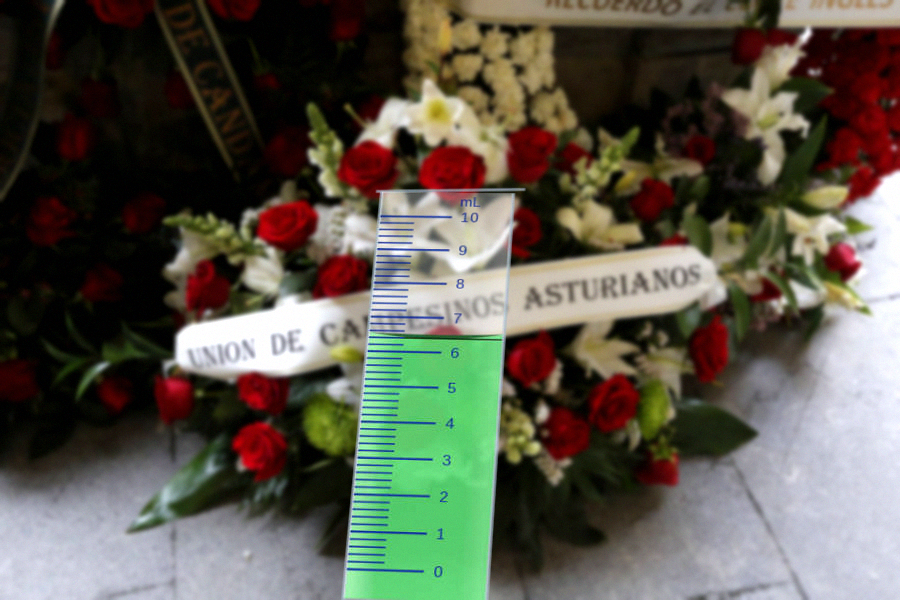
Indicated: value=6.4 unit=mL
